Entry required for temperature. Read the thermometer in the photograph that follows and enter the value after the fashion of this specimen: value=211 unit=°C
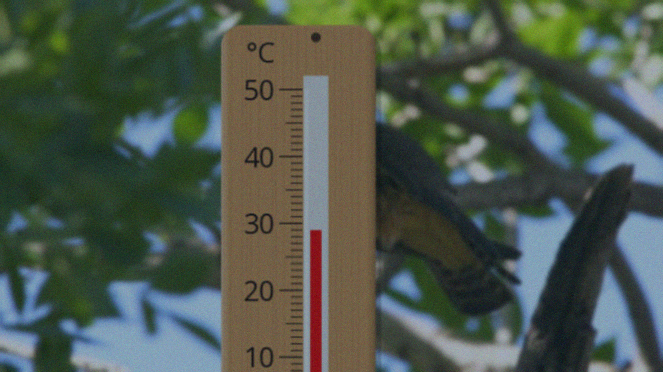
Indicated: value=29 unit=°C
